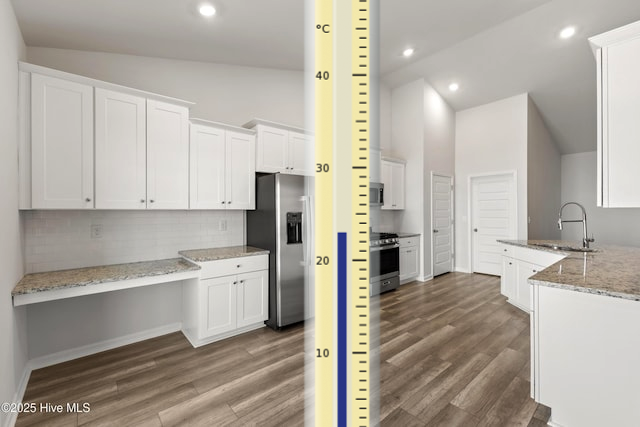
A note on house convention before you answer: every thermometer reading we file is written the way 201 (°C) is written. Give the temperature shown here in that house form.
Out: 23 (°C)
